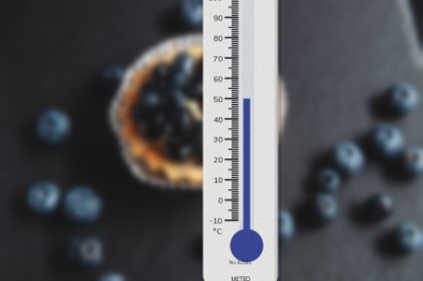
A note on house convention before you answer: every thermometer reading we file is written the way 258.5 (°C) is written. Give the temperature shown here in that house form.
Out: 50 (°C)
